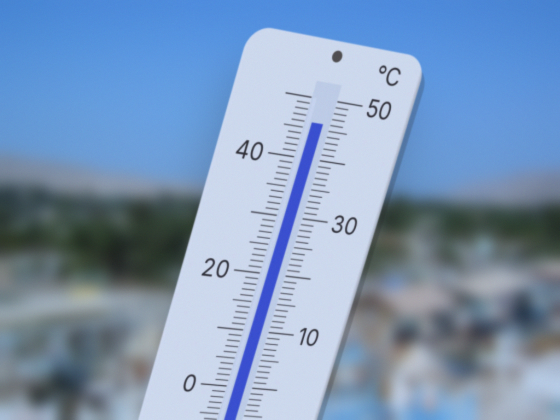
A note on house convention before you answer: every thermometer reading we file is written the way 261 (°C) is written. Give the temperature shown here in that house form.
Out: 46 (°C)
